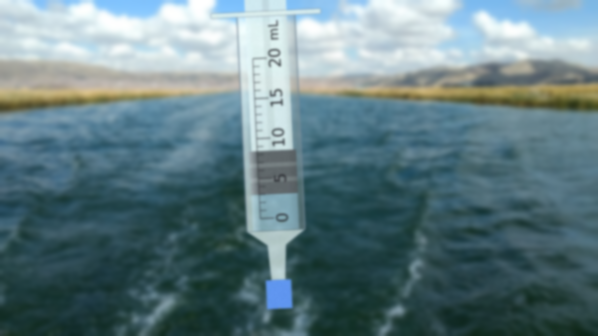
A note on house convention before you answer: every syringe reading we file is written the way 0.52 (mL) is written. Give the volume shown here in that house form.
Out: 3 (mL)
